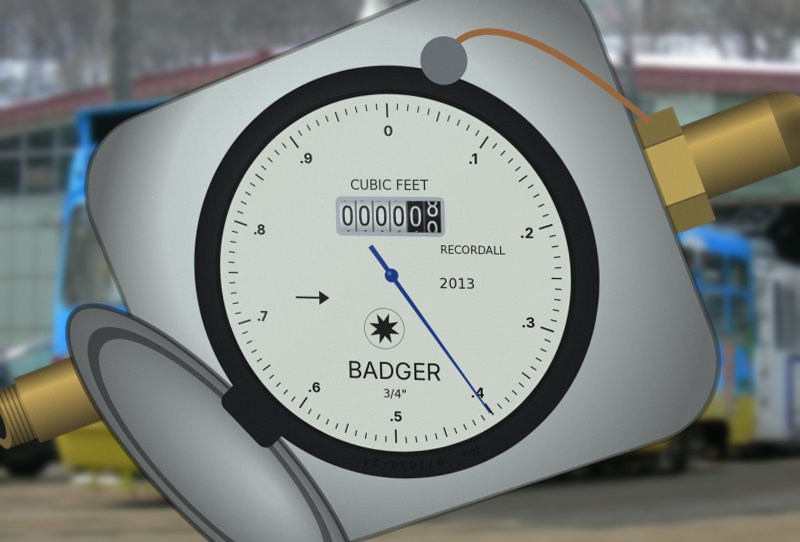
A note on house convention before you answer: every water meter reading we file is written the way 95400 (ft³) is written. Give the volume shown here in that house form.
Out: 8.40 (ft³)
